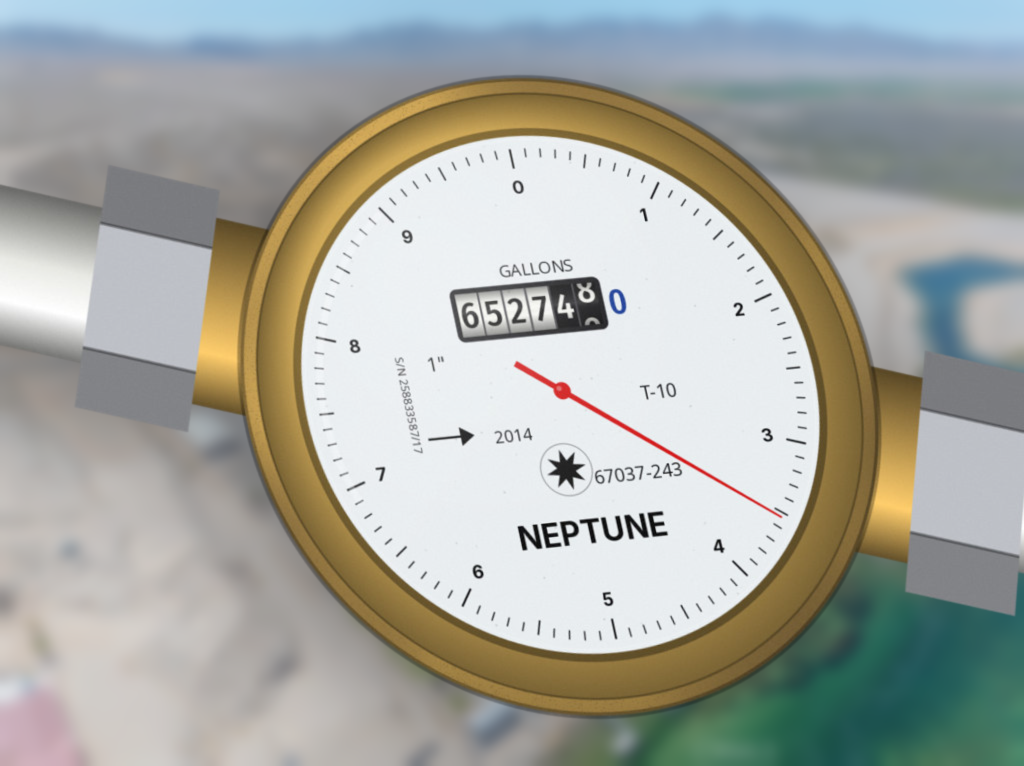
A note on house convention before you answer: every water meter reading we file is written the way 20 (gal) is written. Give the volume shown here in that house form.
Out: 6527483.5 (gal)
